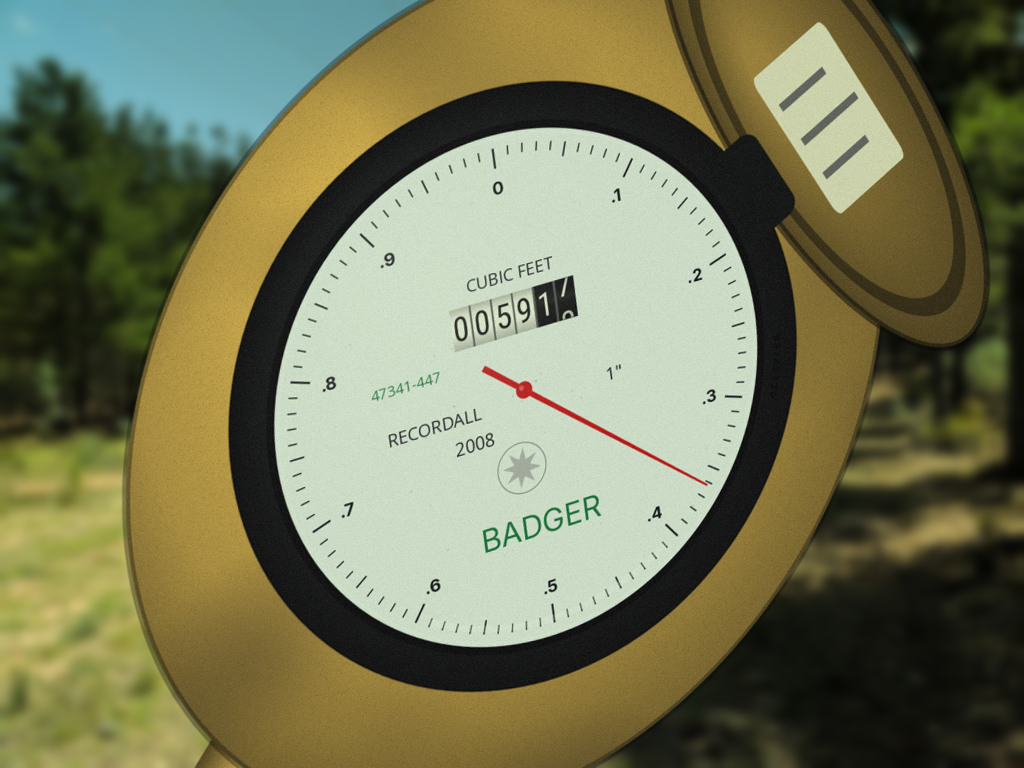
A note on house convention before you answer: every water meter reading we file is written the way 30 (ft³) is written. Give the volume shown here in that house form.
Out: 5917.36 (ft³)
